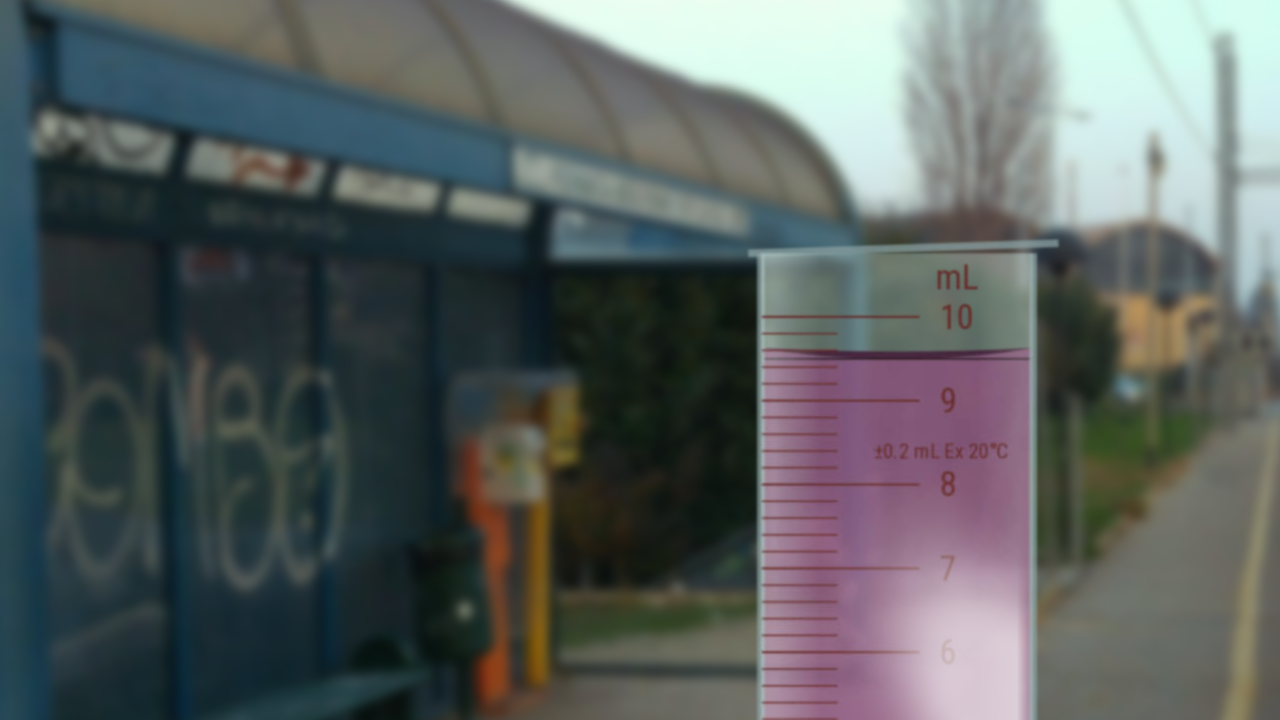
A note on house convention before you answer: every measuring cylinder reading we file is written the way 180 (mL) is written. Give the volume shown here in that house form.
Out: 9.5 (mL)
